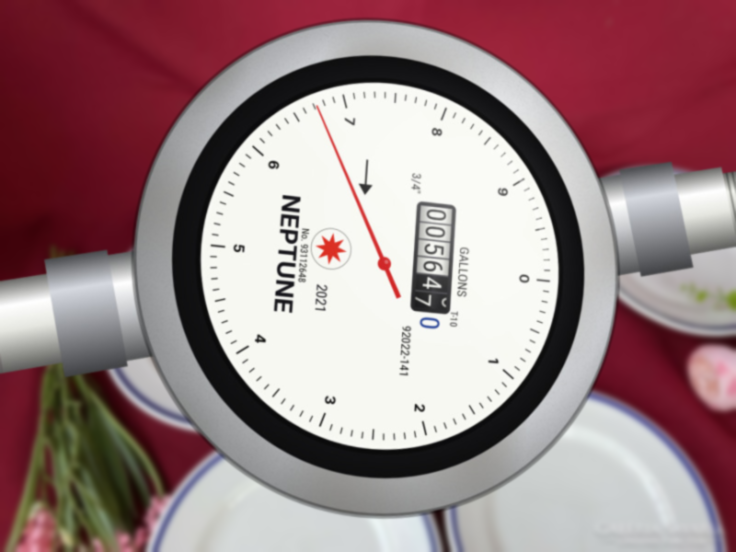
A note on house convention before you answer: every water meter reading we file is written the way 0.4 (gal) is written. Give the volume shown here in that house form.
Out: 56466.7 (gal)
